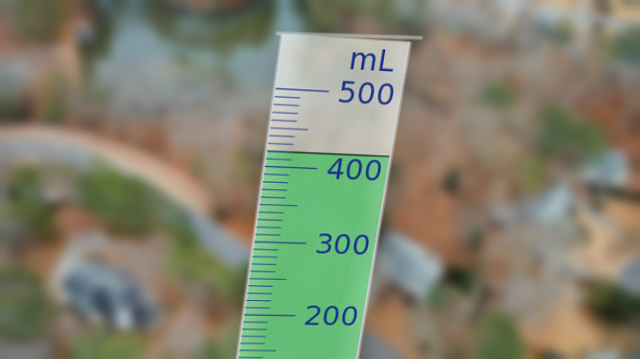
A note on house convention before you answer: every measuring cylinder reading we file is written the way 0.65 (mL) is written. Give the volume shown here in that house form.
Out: 420 (mL)
